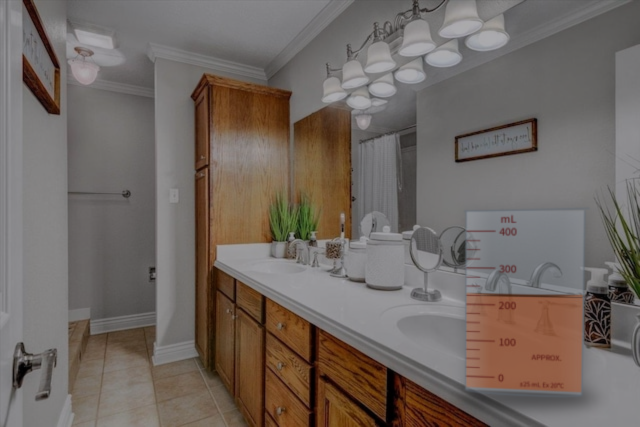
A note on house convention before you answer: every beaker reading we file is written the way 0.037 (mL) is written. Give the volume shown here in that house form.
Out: 225 (mL)
